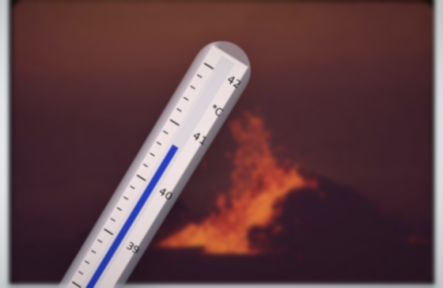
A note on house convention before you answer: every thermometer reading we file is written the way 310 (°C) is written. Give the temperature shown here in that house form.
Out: 40.7 (°C)
